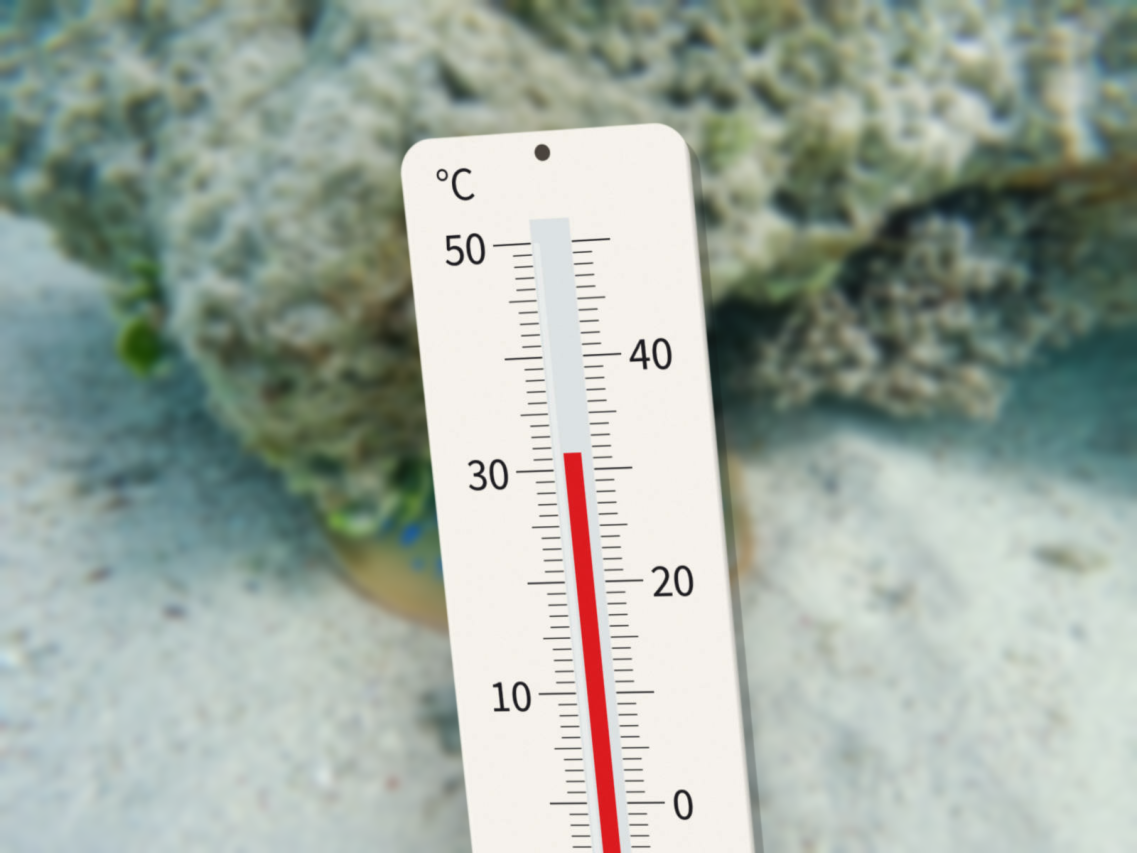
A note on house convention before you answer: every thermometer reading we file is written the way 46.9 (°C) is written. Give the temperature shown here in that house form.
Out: 31.5 (°C)
